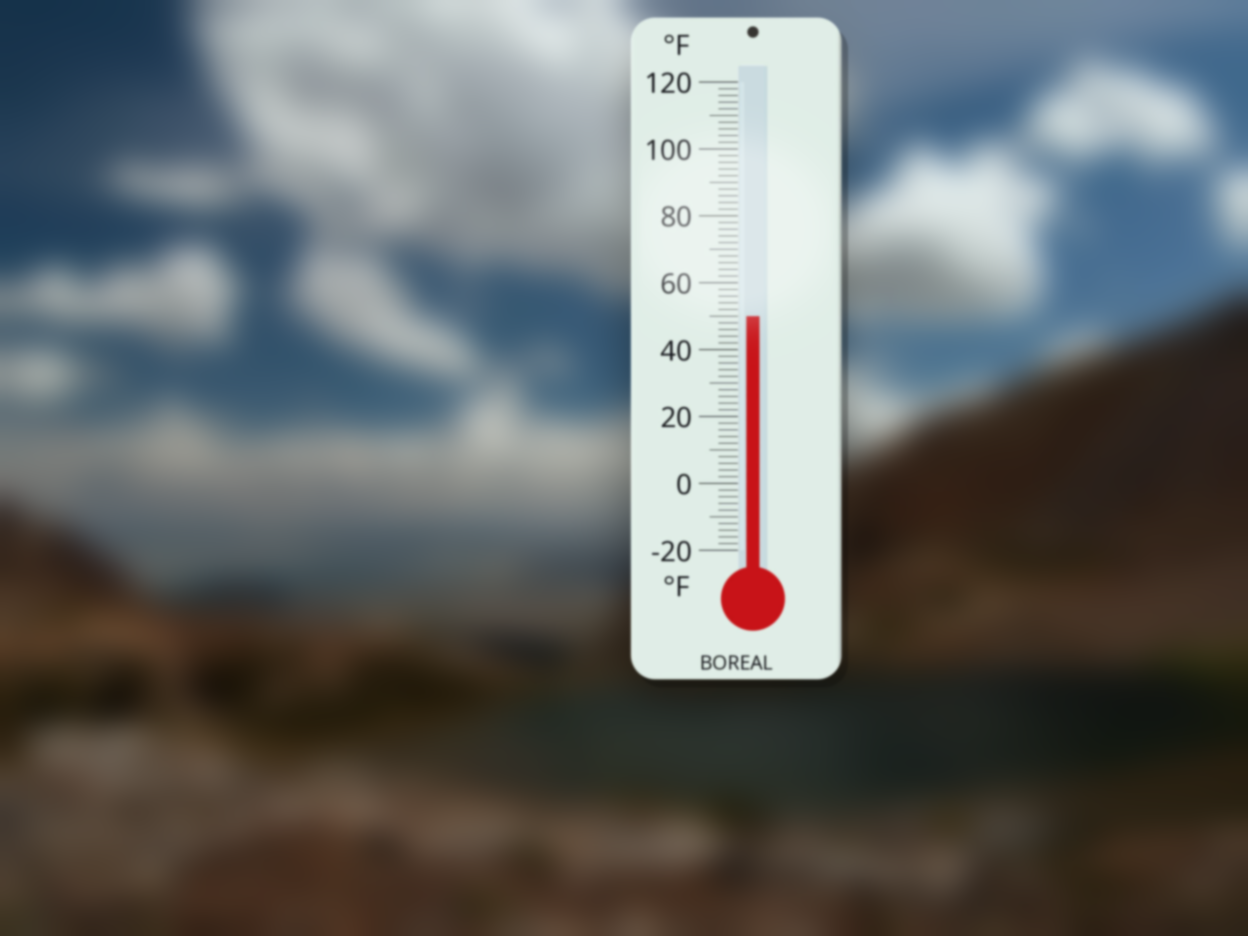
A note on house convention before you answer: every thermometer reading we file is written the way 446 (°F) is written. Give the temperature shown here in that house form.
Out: 50 (°F)
